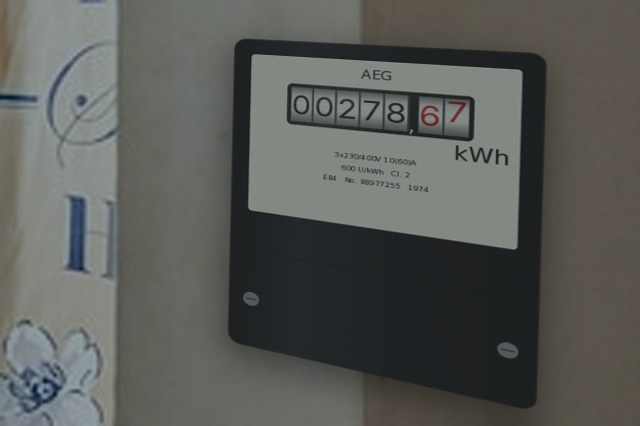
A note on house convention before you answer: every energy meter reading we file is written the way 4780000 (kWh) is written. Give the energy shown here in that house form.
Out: 278.67 (kWh)
